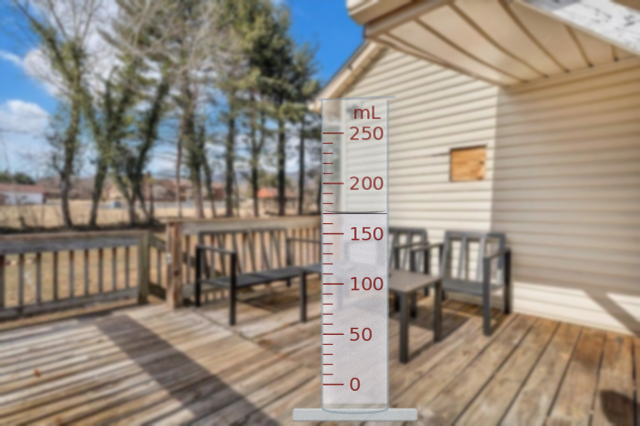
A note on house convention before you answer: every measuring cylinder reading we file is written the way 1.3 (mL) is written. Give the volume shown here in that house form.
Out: 170 (mL)
